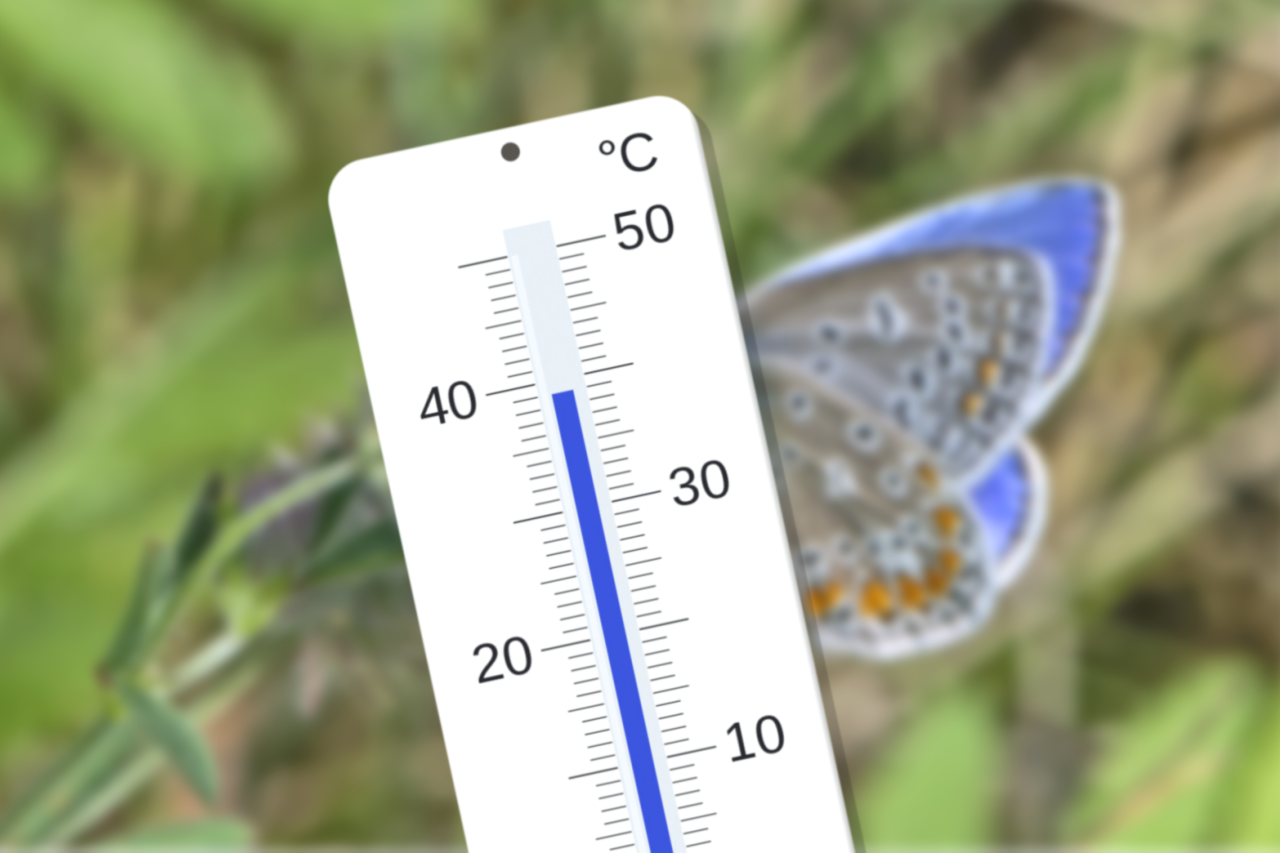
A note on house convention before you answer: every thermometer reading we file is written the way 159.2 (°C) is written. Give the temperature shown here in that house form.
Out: 39 (°C)
